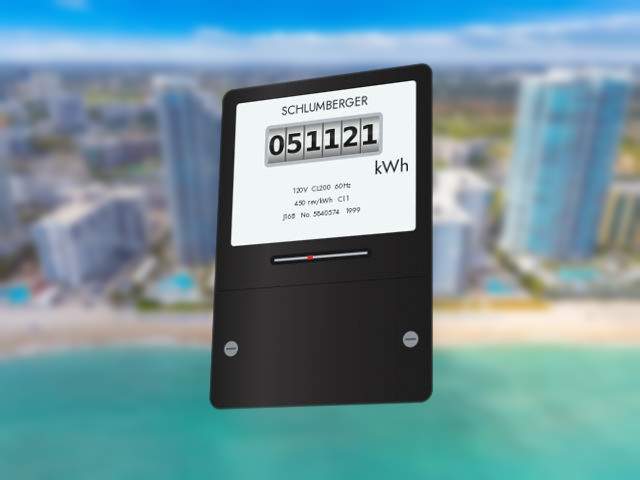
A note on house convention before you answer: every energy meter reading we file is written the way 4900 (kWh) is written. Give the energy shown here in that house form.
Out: 51121 (kWh)
